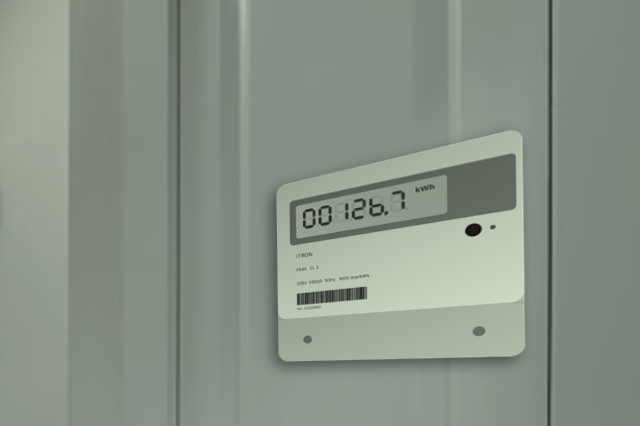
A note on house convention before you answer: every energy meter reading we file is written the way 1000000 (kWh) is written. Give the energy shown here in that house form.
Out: 126.7 (kWh)
